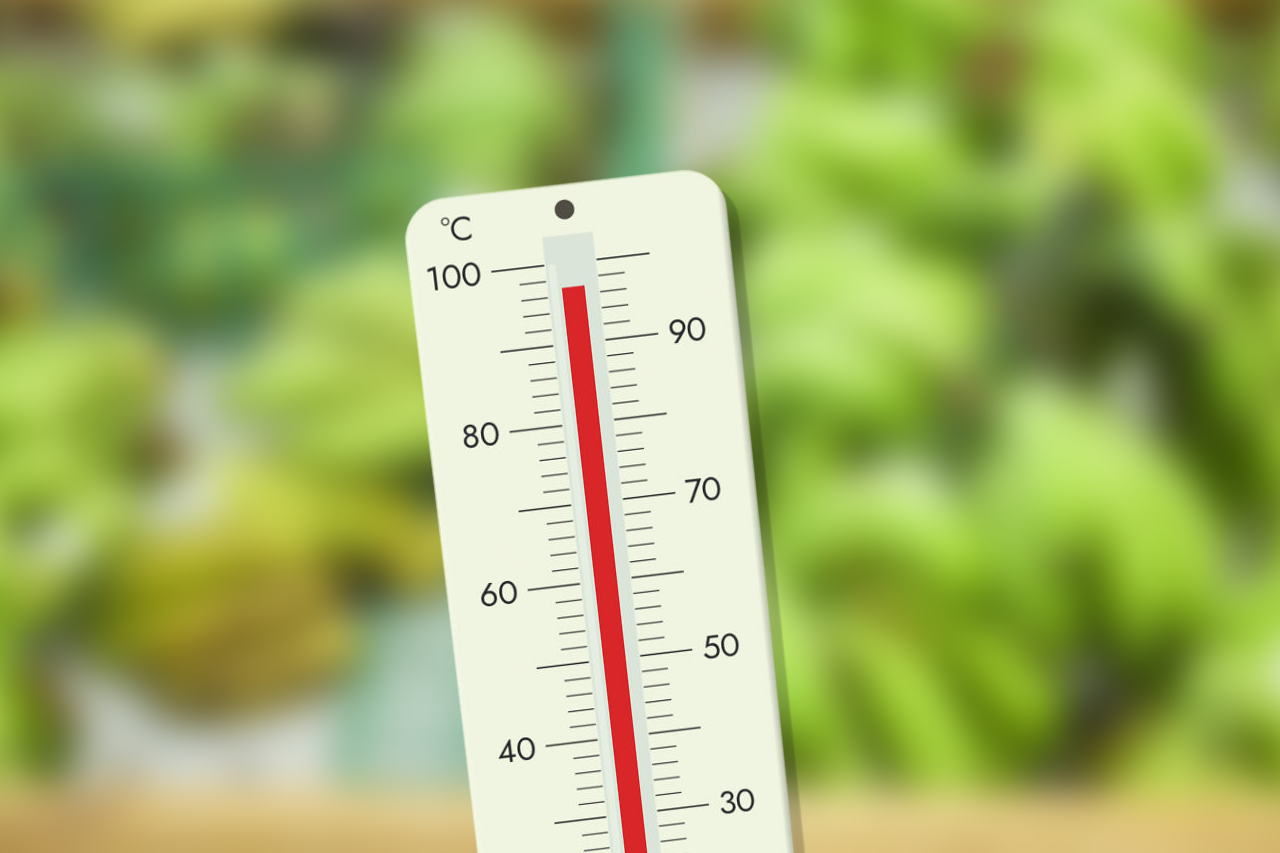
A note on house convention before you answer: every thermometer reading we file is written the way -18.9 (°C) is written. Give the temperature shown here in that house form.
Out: 97 (°C)
